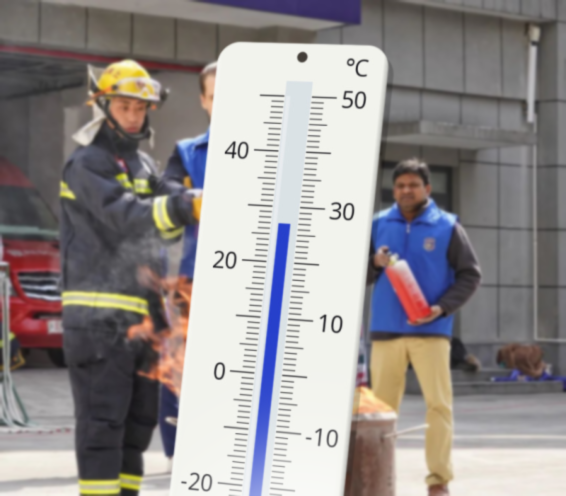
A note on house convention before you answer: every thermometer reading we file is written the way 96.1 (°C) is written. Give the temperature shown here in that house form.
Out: 27 (°C)
